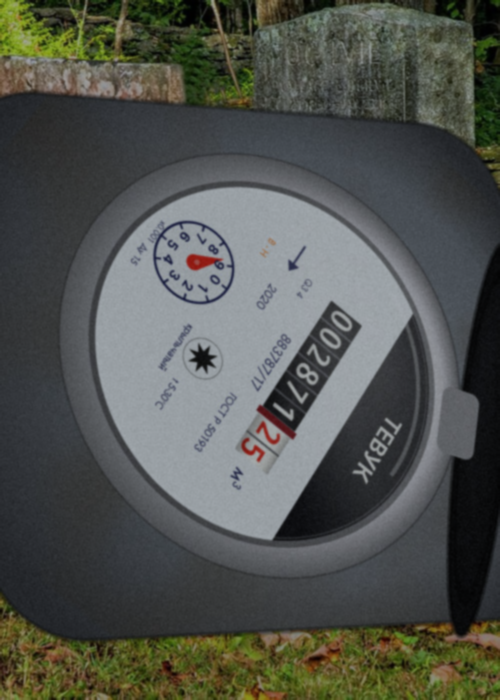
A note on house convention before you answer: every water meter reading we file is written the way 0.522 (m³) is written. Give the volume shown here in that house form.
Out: 2871.248 (m³)
